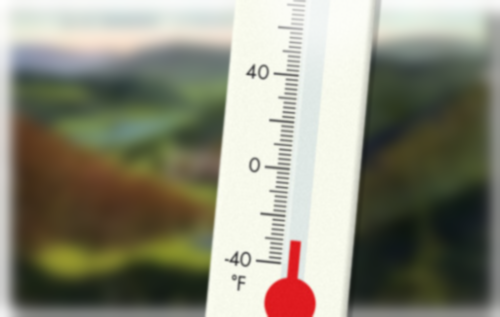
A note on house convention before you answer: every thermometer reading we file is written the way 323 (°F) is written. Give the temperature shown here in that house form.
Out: -30 (°F)
